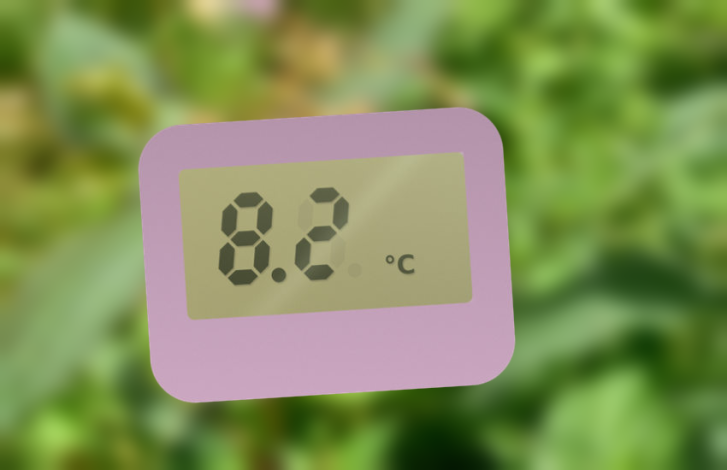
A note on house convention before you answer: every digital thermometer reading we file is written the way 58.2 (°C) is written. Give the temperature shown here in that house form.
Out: 8.2 (°C)
